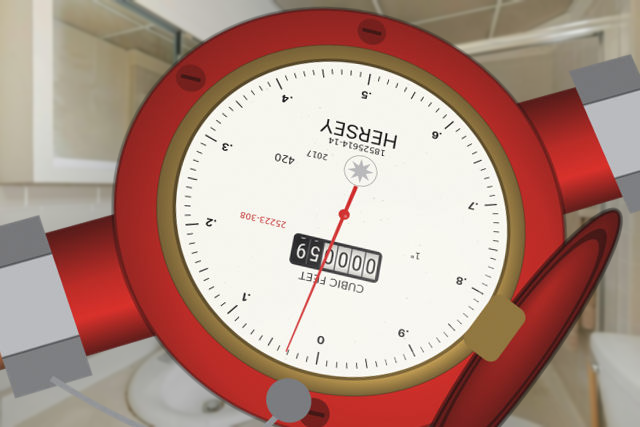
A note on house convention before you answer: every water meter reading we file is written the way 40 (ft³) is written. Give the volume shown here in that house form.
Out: 59.03 (ft³)
